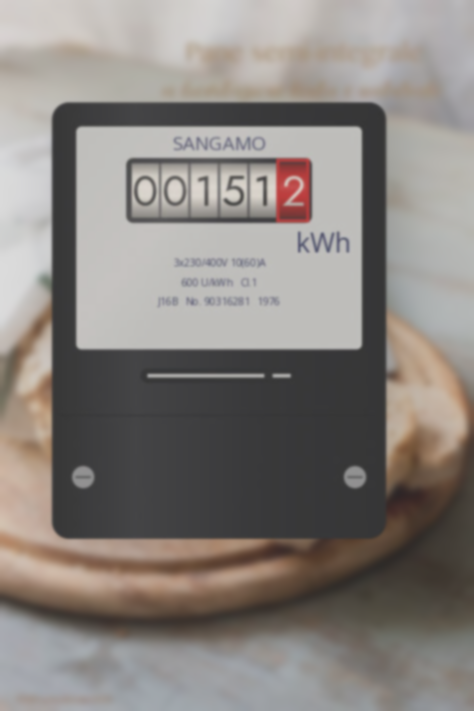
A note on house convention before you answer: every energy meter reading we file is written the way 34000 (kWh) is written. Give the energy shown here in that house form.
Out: 151.2 (kWh)
